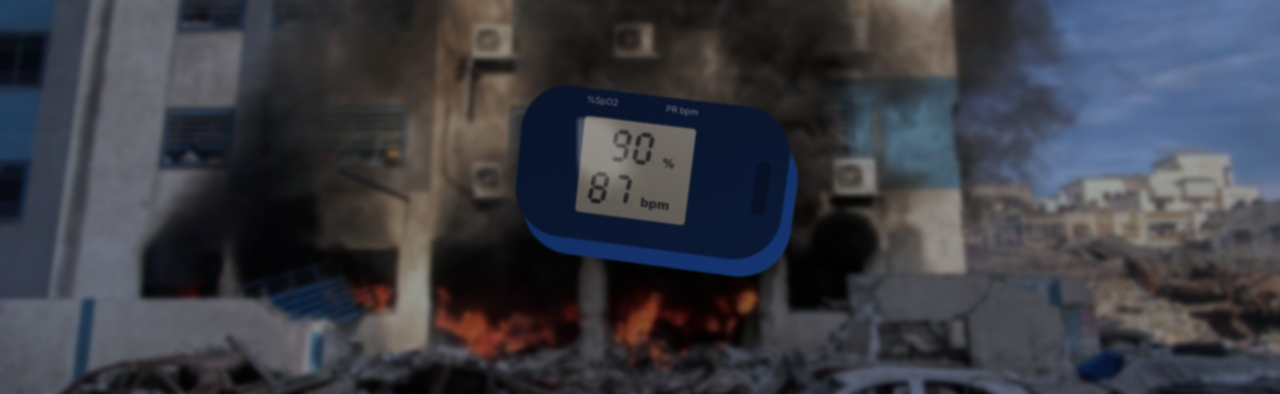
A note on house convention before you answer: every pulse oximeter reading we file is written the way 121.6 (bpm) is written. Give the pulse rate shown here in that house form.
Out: 87 (bpm)
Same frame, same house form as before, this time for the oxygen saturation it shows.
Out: 90 (%)
